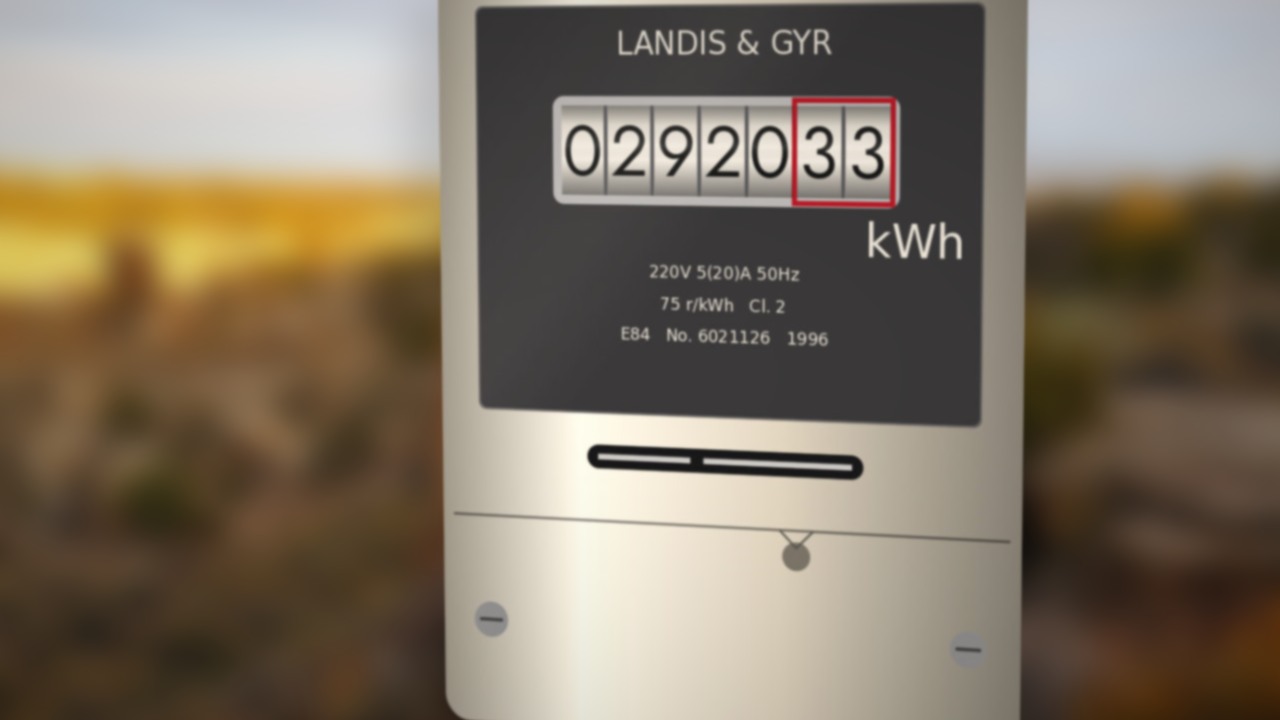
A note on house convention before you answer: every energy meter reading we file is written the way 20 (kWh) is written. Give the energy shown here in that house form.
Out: 2920.33 (kWh)
